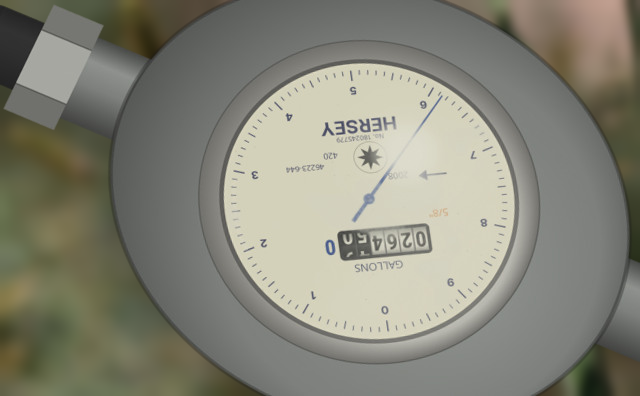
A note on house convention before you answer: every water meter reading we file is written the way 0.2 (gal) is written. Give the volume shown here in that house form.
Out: 264496.1 (gal)
